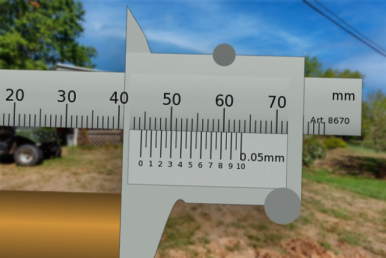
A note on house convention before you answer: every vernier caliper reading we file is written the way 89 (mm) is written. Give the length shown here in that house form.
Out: 44.4 (mm)
